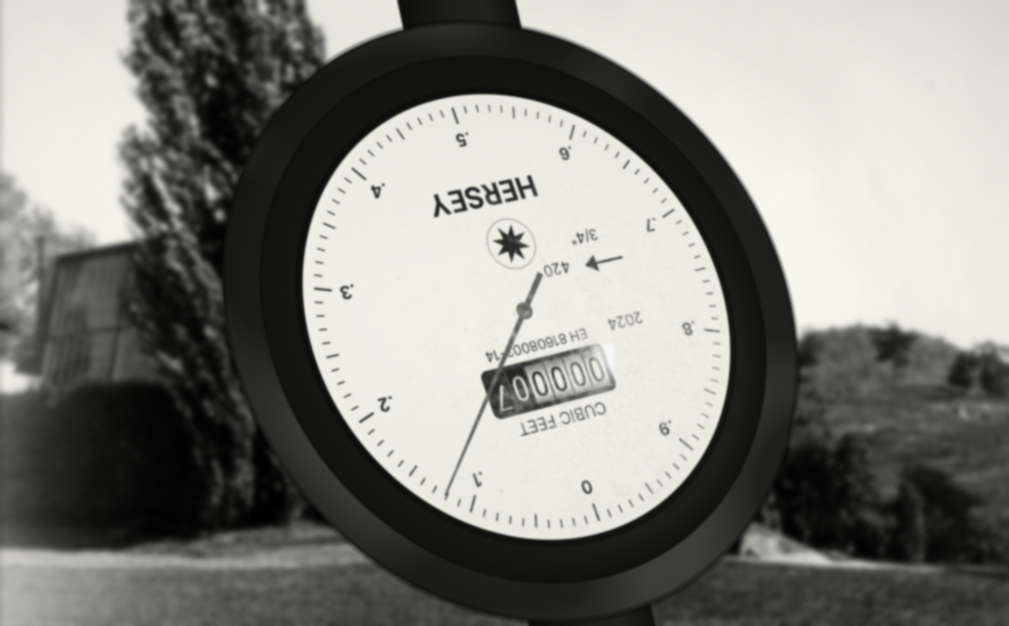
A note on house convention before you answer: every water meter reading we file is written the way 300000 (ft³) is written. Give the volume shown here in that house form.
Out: 7.12 (ft³)
